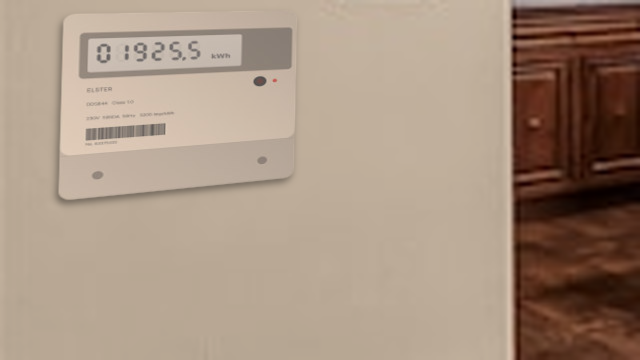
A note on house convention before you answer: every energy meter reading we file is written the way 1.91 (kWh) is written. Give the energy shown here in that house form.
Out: 1925.5 (kWh)
